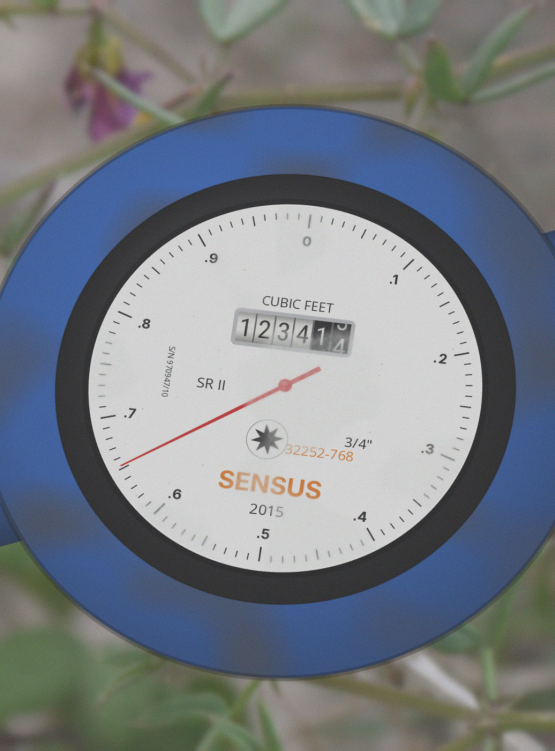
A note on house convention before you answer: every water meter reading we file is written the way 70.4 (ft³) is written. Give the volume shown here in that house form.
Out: 123413.65 (ft³)
